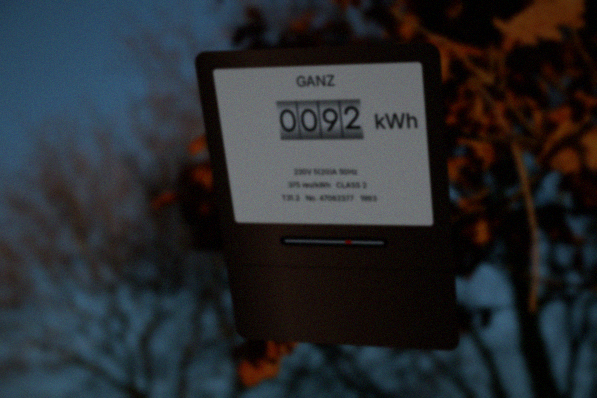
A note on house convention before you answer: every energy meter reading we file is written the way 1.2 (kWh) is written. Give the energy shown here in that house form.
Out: 92 (kWh)
